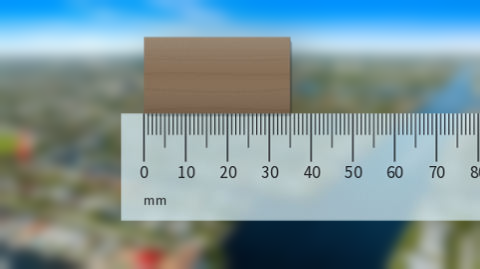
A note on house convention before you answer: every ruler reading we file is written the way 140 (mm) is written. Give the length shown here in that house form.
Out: 35 (mm)
